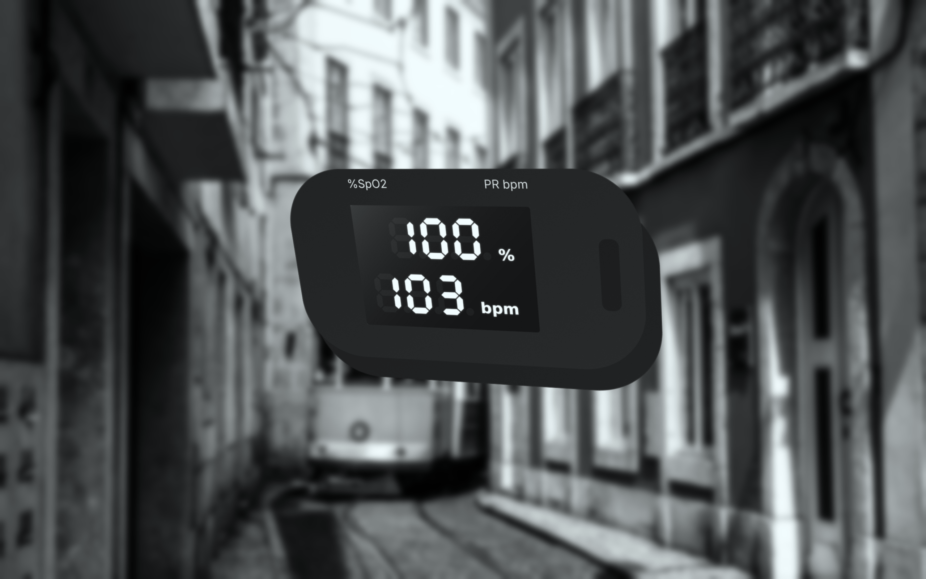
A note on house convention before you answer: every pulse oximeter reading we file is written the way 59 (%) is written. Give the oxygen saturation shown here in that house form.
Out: 100 (%)
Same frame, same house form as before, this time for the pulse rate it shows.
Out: 103 (bpm)
